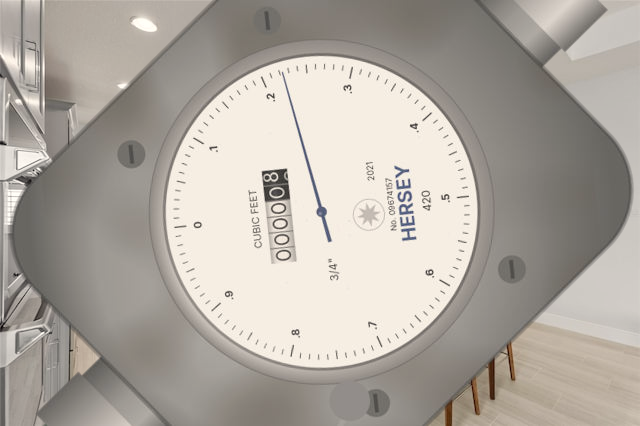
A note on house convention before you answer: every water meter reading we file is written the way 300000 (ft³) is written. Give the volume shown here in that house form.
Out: 8.22 (ft³)
